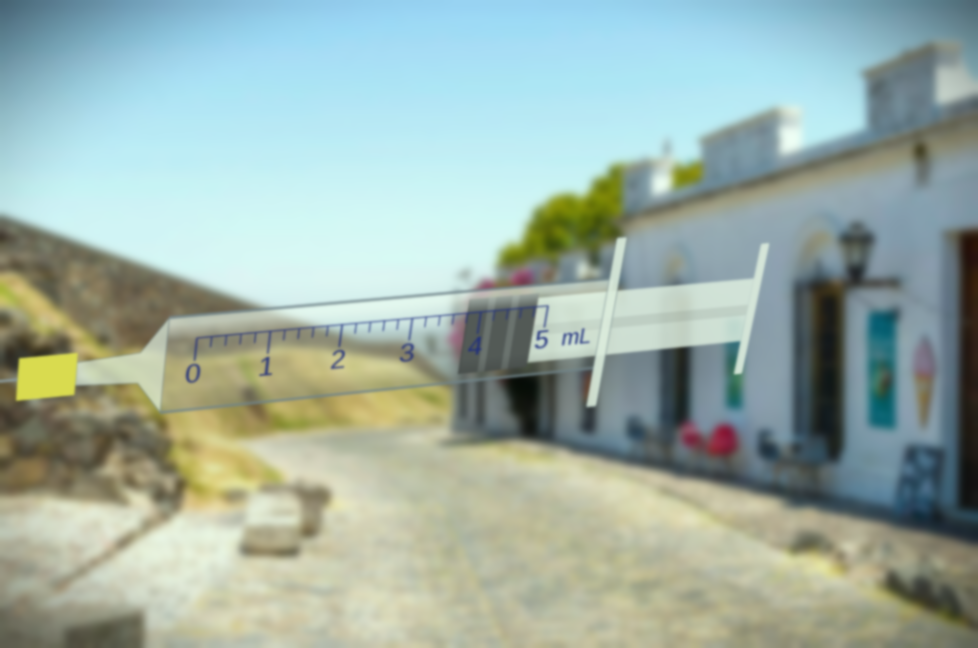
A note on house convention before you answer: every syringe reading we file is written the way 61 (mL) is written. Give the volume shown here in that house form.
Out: 3.8 (mL)
